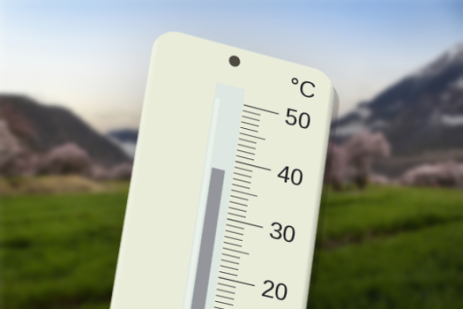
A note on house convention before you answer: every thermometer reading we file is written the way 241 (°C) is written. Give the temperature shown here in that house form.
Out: 38 (°C)
